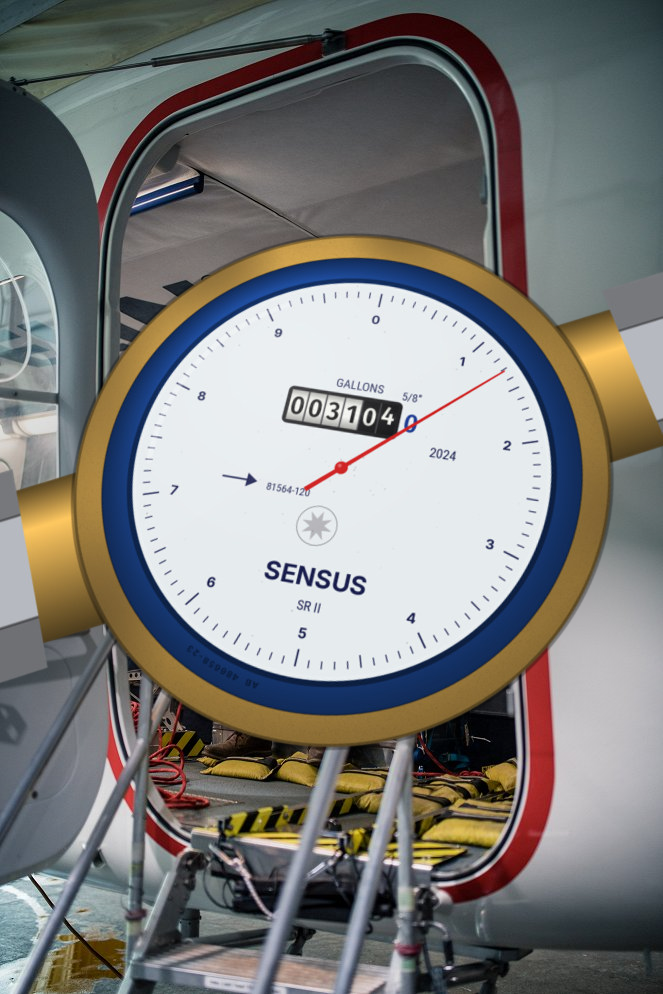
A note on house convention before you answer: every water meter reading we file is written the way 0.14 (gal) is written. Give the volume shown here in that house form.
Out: 31041.3 (gal)
